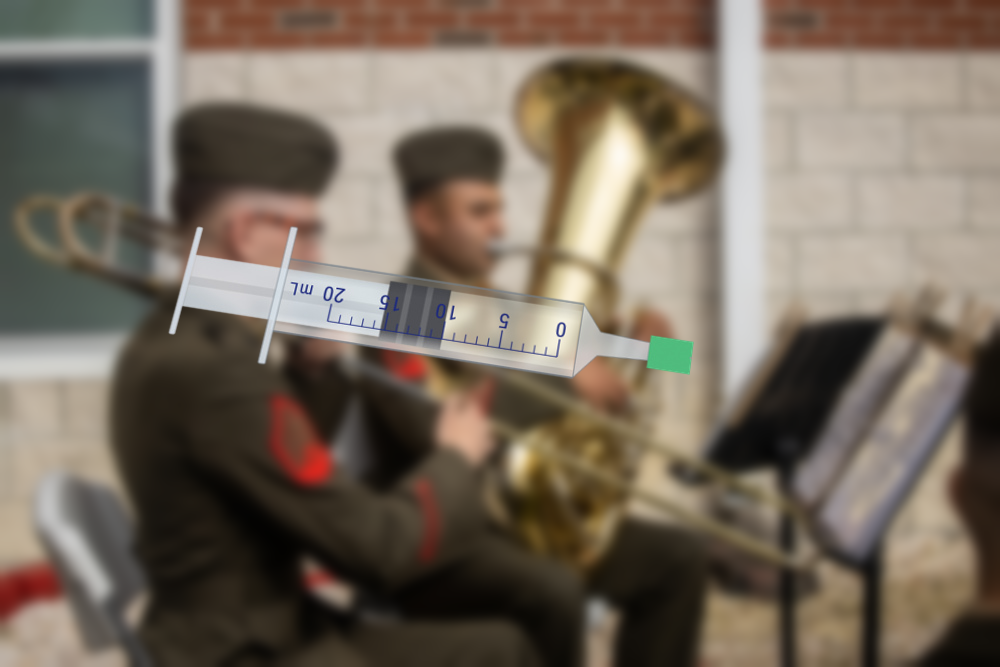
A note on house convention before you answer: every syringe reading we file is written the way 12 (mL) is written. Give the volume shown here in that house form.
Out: 10 (mL)
